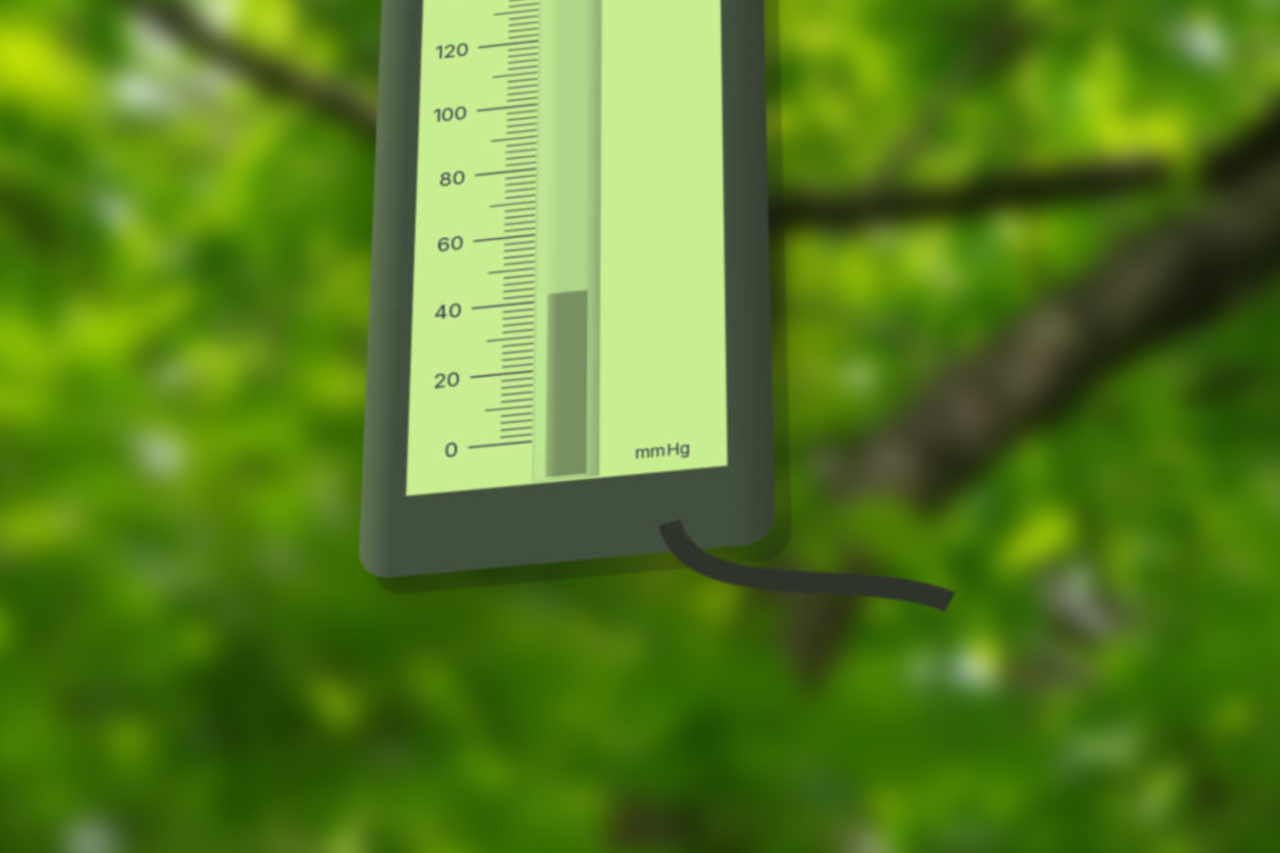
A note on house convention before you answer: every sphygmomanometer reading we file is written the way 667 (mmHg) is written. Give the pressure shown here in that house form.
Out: 42 (mmHg)
